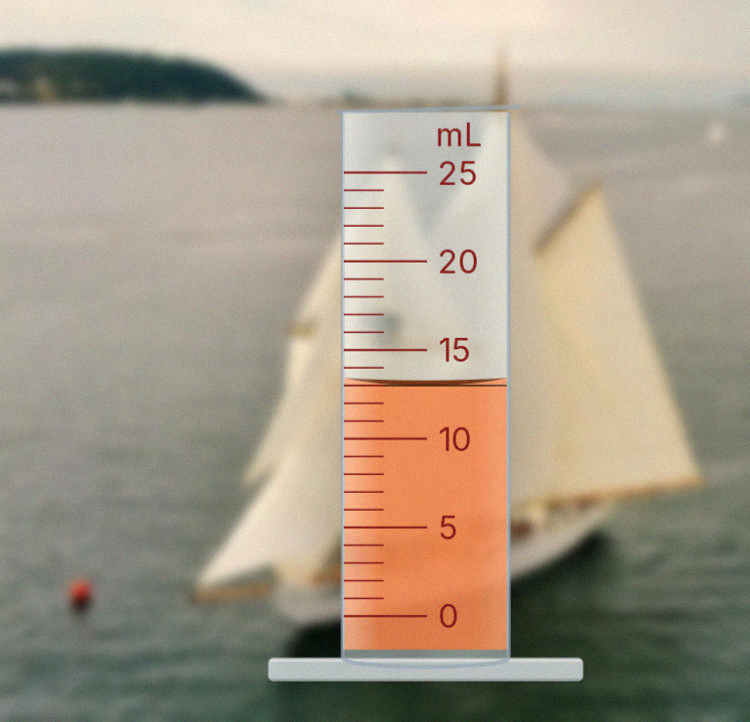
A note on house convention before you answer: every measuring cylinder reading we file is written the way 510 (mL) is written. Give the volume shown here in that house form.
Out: 13 (mL)
